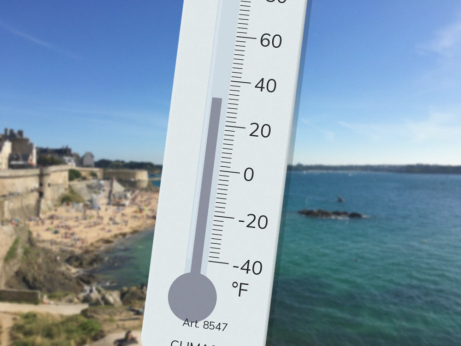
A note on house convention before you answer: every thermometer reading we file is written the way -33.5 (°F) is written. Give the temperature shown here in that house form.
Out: 32 (°F)
